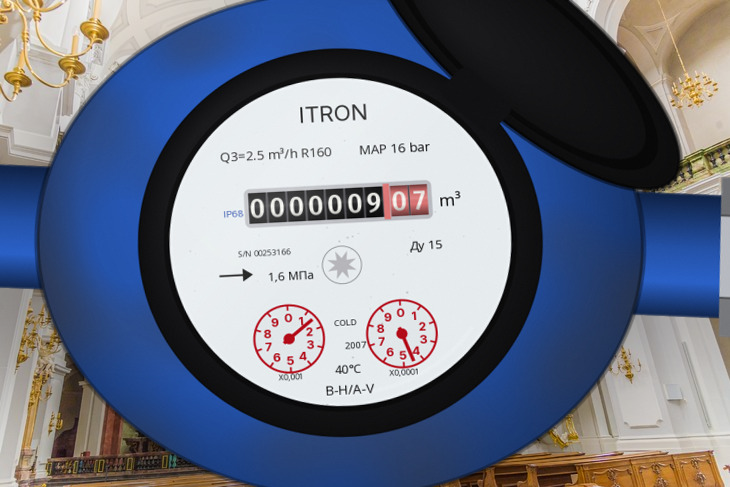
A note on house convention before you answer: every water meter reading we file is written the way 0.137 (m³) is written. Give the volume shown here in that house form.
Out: 9.0714 (m³)
